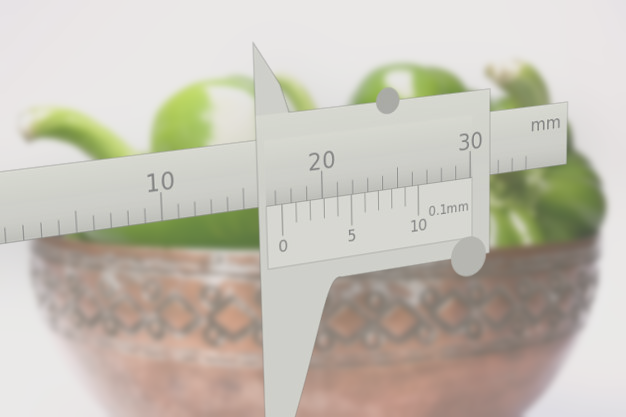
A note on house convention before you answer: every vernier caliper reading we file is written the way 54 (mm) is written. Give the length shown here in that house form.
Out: 17.4 (mm)
